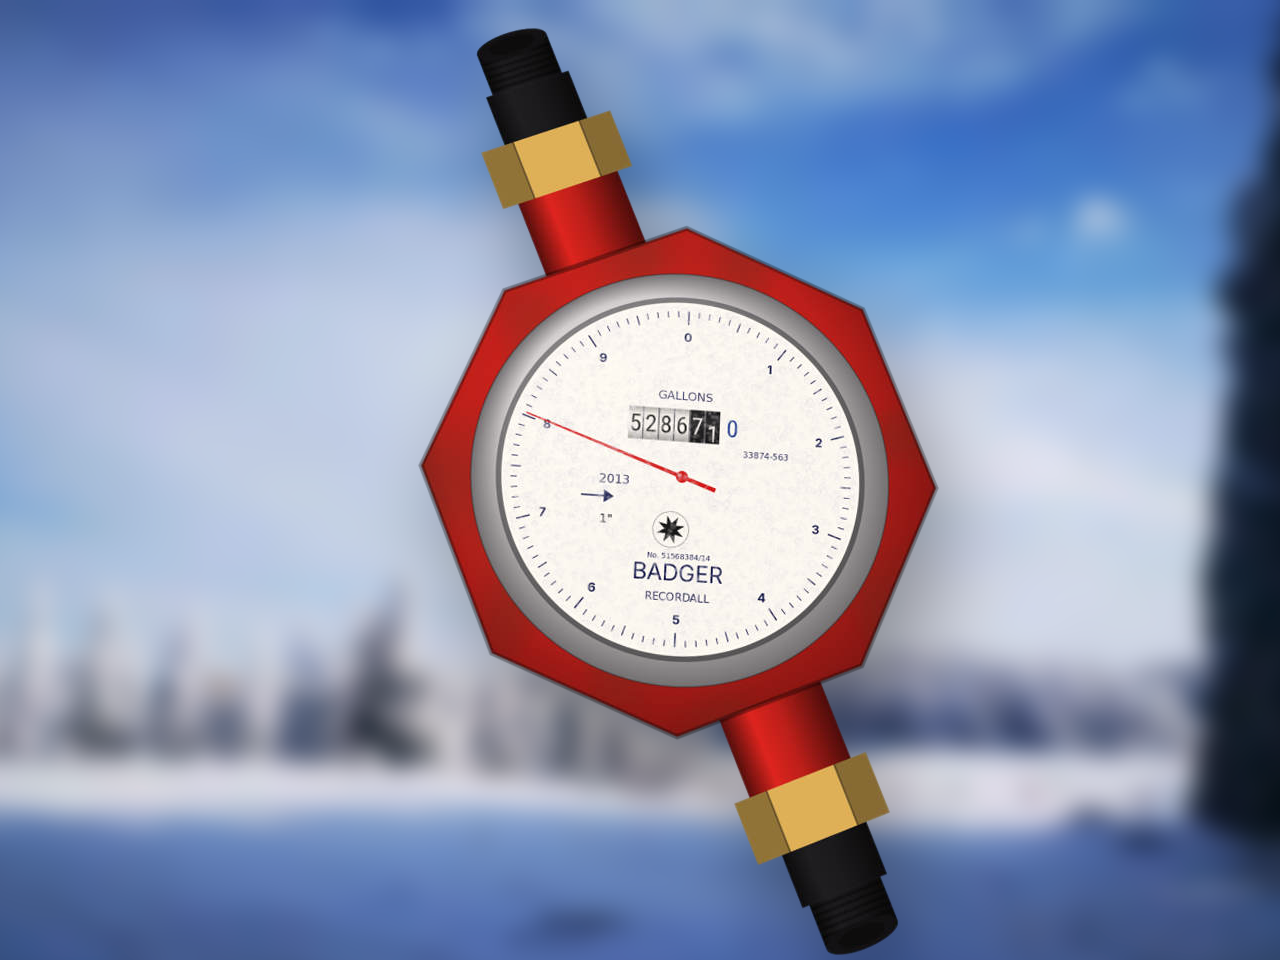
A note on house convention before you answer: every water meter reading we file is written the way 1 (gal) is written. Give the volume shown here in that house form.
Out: 5286708.0 (gal)
